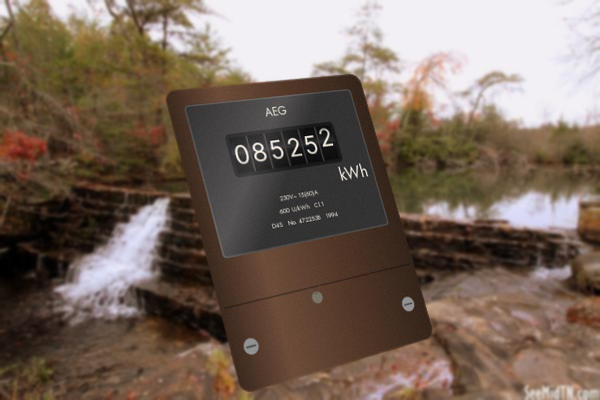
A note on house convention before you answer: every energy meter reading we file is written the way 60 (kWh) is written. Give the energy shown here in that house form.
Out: 85252 (kWh)
